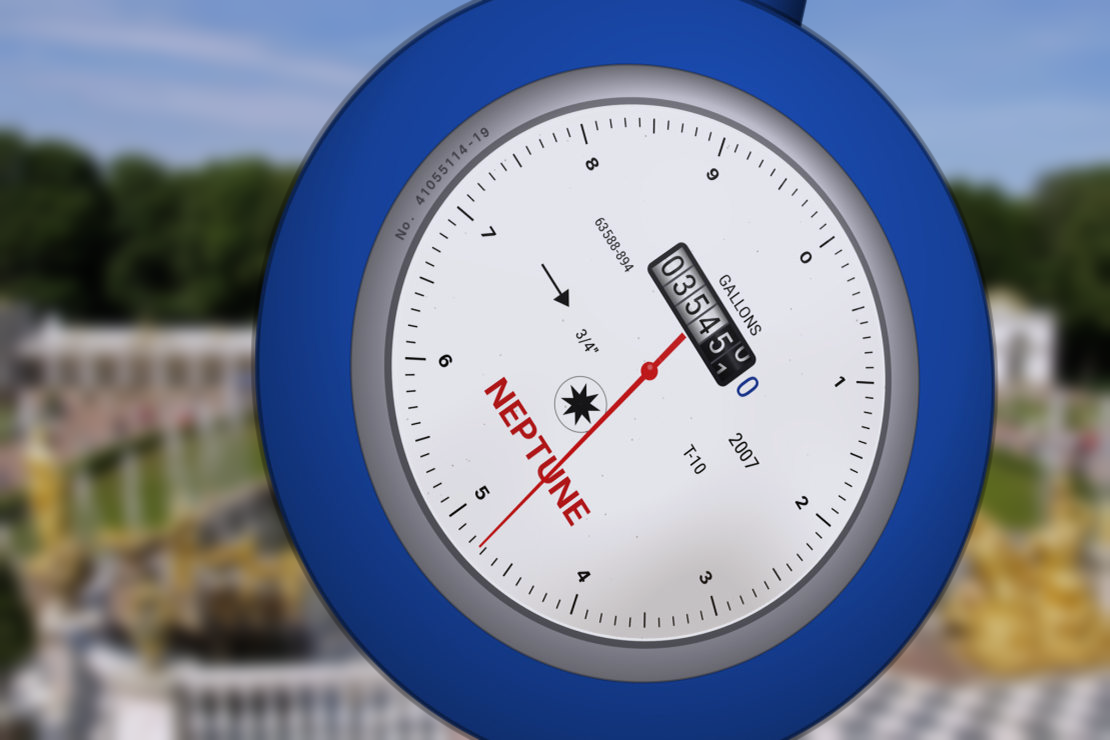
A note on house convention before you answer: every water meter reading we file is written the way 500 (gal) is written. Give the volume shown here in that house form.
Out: 354504.7 (gal)
